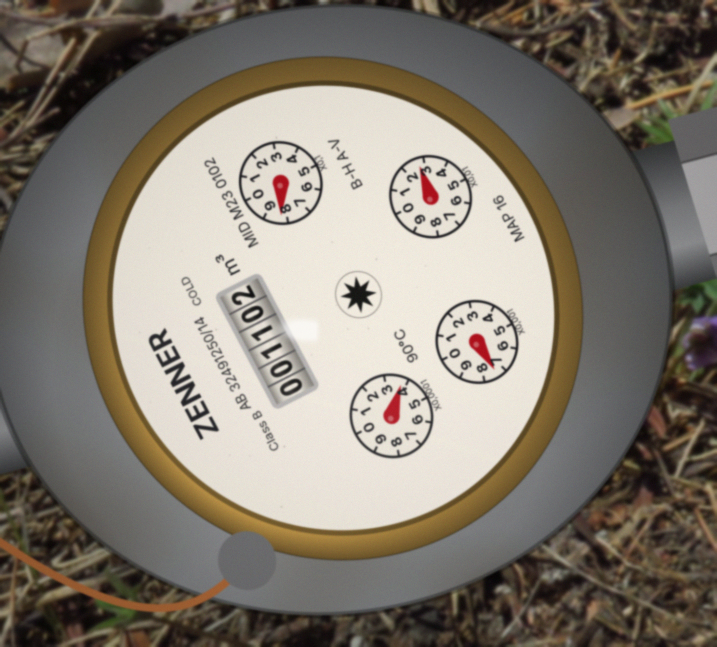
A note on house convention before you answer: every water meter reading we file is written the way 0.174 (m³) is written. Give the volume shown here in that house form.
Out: 1102.8273 (m³)
